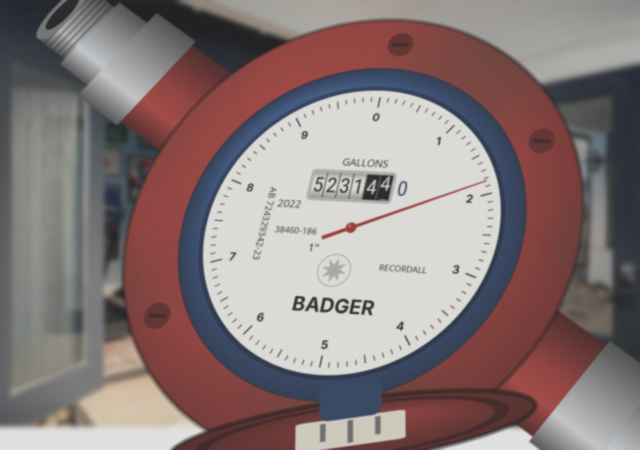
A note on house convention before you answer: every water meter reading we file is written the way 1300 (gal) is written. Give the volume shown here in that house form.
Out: 5231441.8 (gal)
